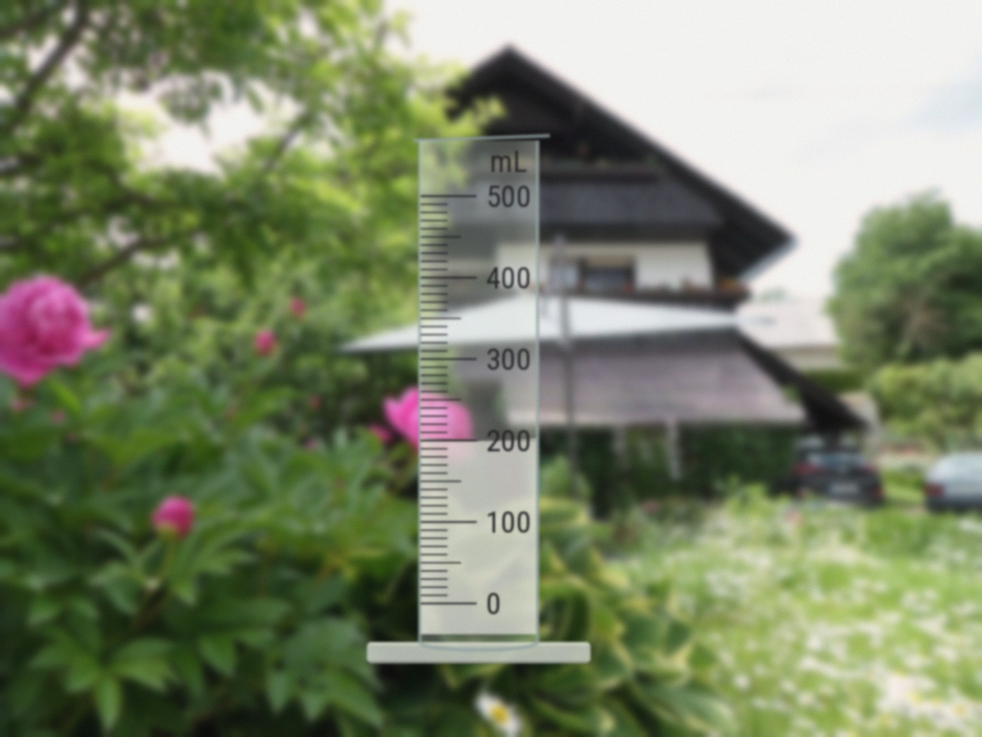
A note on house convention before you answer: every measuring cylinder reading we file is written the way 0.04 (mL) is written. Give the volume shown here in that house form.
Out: 200 (mL)
